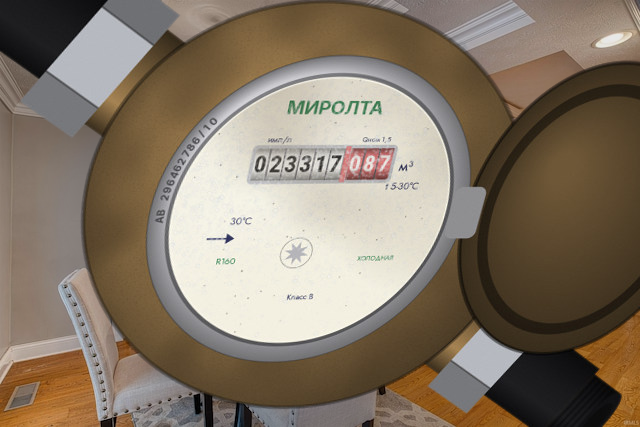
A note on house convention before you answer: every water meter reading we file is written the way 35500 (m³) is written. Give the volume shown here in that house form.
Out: 23317.087 (m³)
